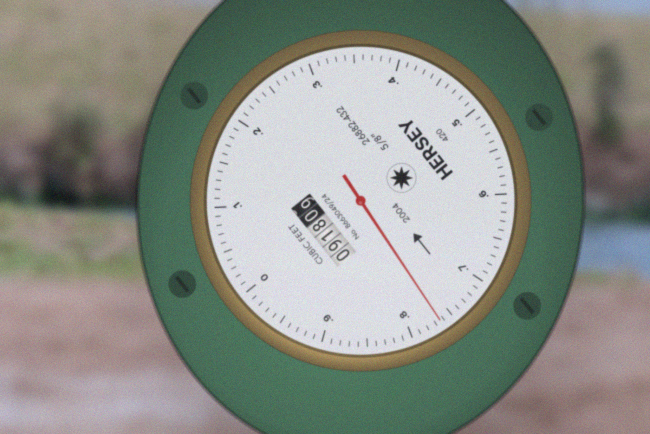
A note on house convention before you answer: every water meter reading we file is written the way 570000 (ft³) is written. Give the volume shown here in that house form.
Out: 91808.76 (ft³)
